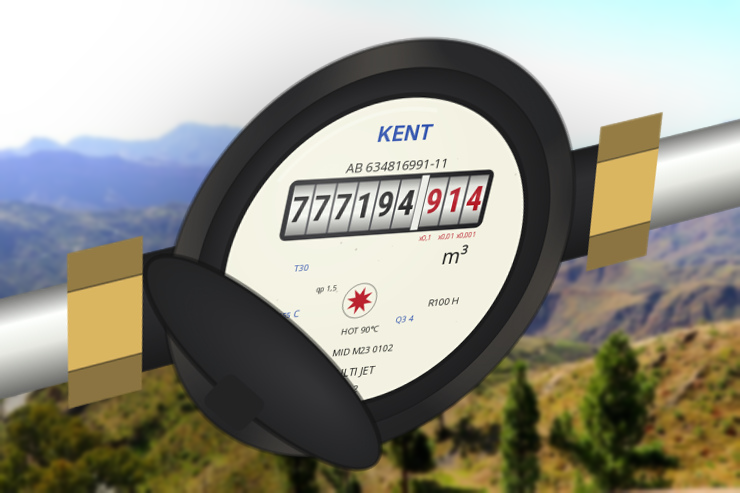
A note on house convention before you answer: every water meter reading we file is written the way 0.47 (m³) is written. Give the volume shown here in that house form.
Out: 777194.914 (m³)
